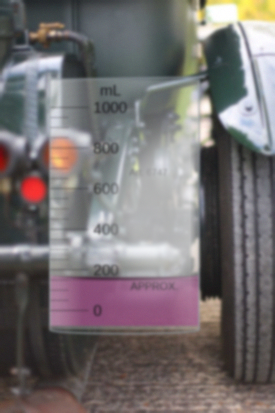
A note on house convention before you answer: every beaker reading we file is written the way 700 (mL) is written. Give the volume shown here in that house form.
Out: 150 (mL)
